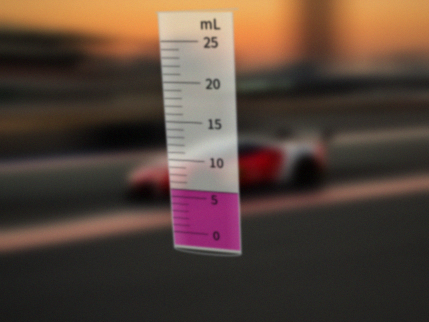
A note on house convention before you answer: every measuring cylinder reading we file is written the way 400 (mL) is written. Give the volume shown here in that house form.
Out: 6 (mL)
